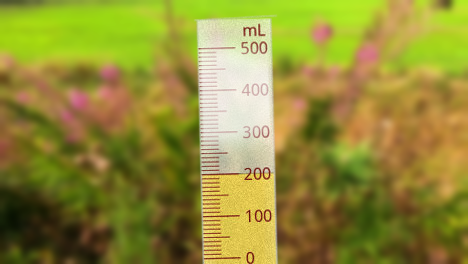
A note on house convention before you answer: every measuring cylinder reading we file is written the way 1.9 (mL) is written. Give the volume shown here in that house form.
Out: 200 (mL)
